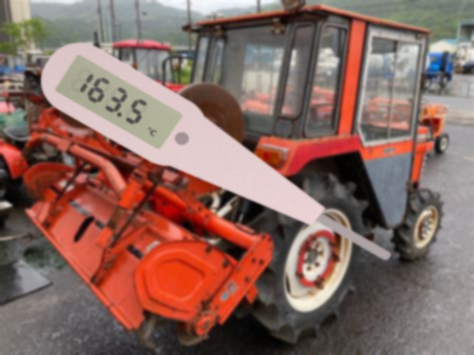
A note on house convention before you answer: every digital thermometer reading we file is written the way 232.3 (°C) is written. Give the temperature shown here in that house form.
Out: 163.5 (°C)
